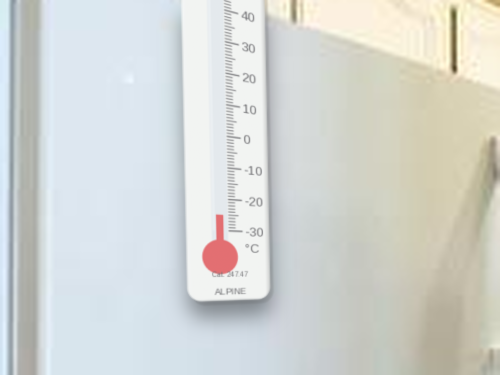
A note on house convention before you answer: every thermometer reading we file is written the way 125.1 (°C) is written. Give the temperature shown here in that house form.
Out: -25 (°C)
